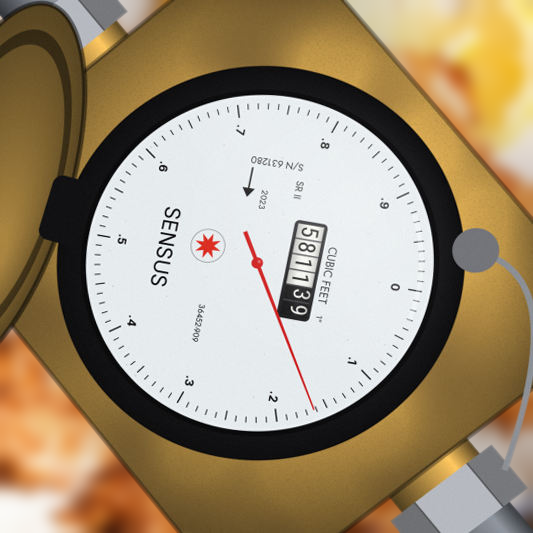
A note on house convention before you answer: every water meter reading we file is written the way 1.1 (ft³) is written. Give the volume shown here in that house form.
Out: 581139.16 (ft³)
